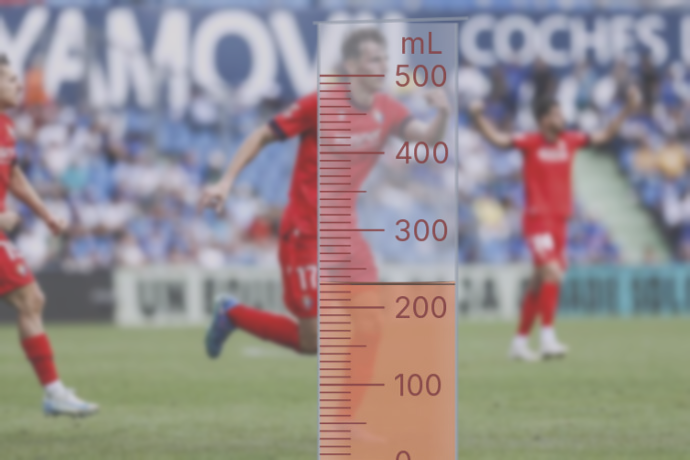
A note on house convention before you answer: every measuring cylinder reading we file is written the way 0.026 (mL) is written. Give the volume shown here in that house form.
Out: 230 (mL)
